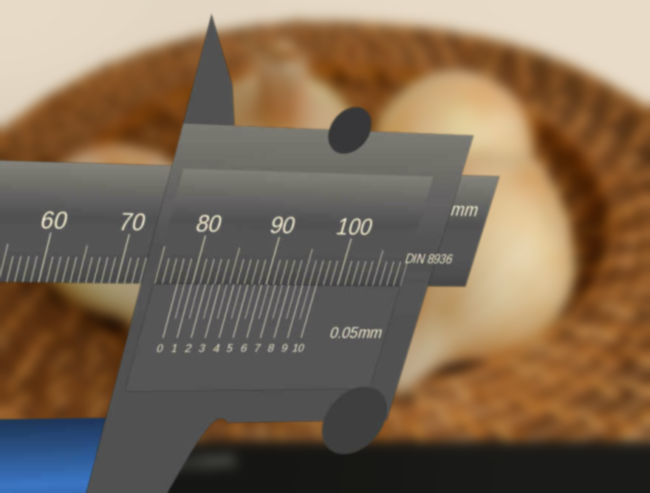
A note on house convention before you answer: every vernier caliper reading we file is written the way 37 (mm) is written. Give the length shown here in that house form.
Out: 78.0 (mm)
